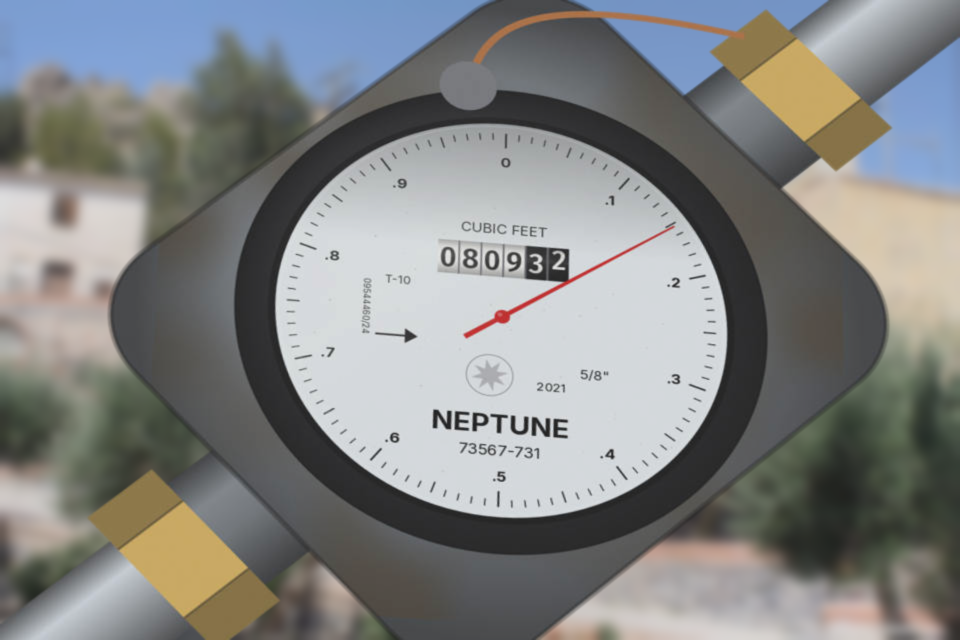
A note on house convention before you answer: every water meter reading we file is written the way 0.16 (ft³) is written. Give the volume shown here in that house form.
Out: 80932.15 (ft³)
